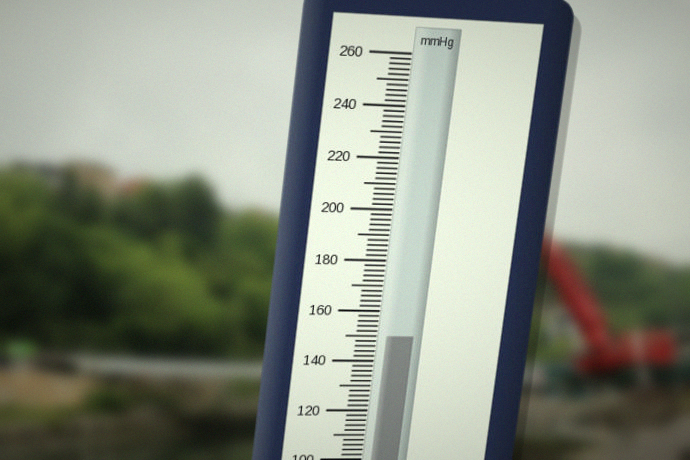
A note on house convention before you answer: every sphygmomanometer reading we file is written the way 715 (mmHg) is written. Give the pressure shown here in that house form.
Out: 150 (mmHg)
